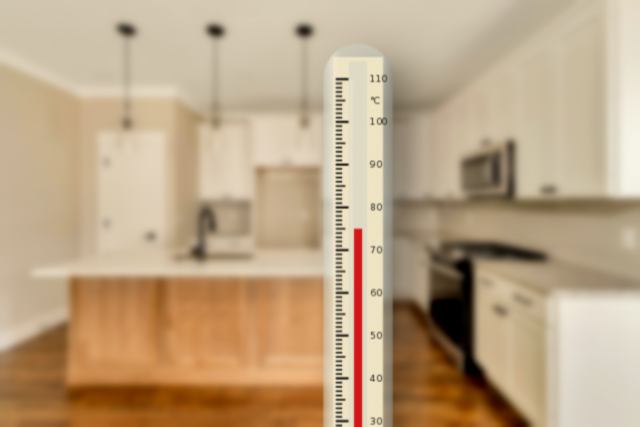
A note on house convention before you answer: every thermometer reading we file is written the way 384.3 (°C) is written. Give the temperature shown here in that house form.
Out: 75 (°C)
